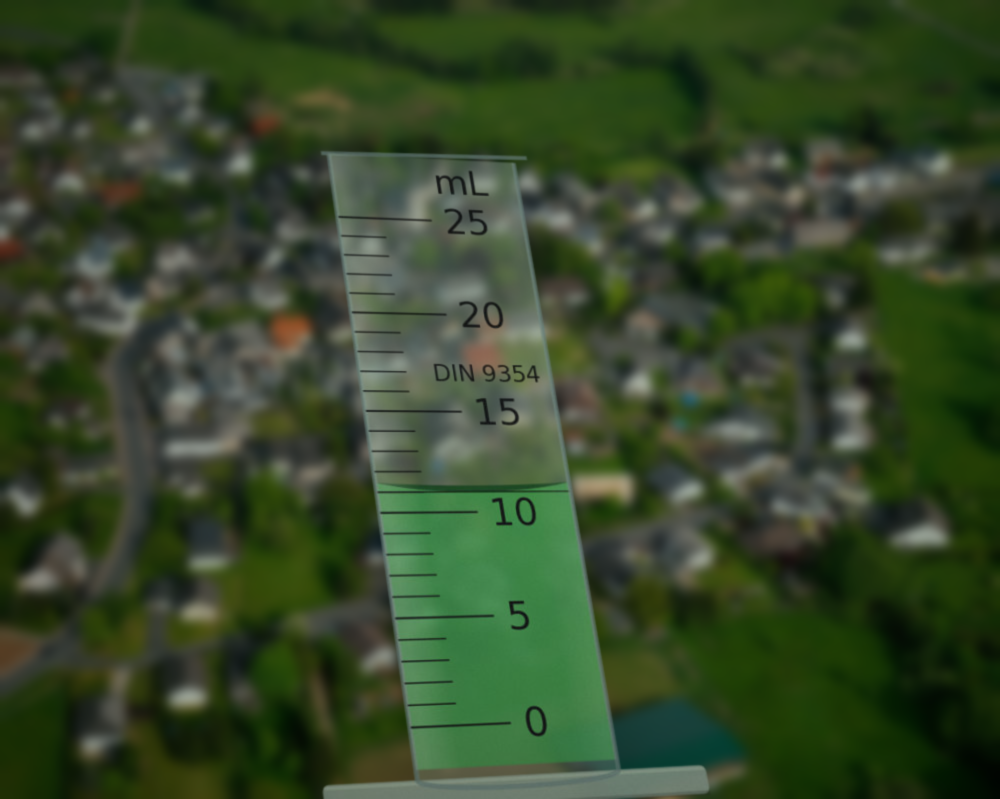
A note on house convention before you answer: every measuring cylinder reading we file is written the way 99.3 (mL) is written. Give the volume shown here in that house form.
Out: 11 (mL)
